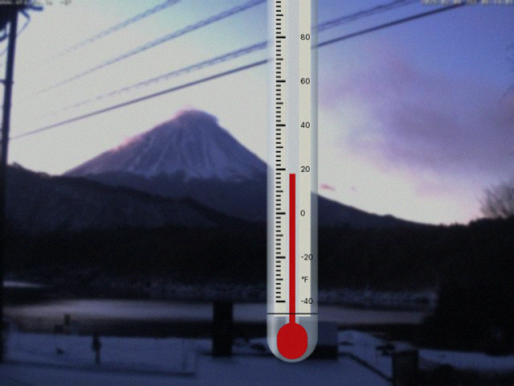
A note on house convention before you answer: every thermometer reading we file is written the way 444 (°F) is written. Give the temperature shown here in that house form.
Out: 18 (°F)
